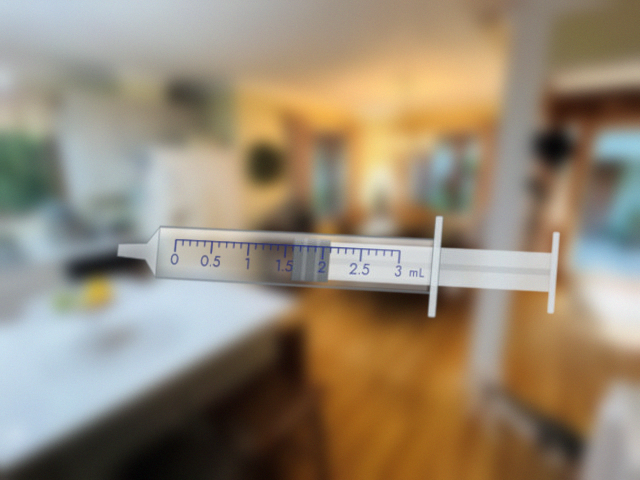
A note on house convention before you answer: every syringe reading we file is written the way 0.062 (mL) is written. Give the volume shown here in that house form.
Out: 1.6 (mL)
